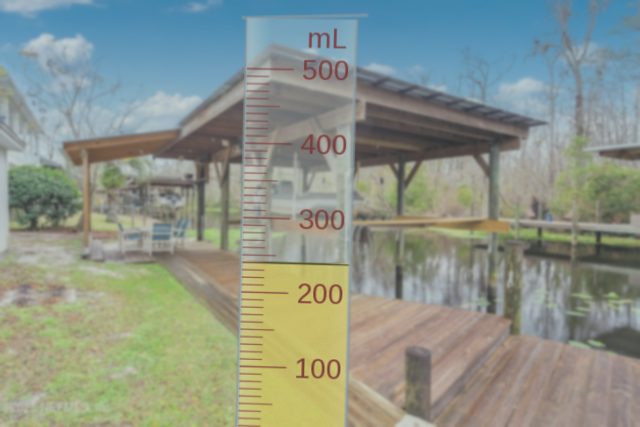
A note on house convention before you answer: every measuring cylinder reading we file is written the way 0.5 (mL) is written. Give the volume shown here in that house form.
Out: 240 (mL)
